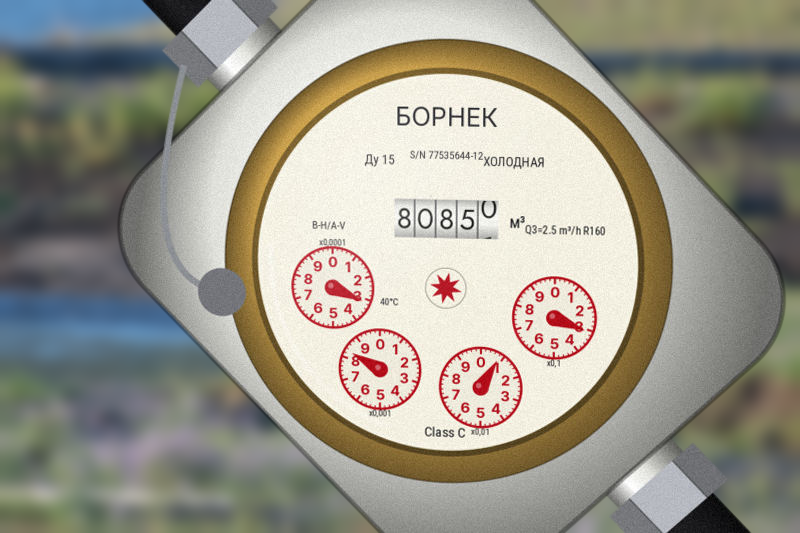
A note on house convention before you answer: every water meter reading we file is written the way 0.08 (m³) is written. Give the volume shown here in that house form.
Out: 80850.3083 (m³)
